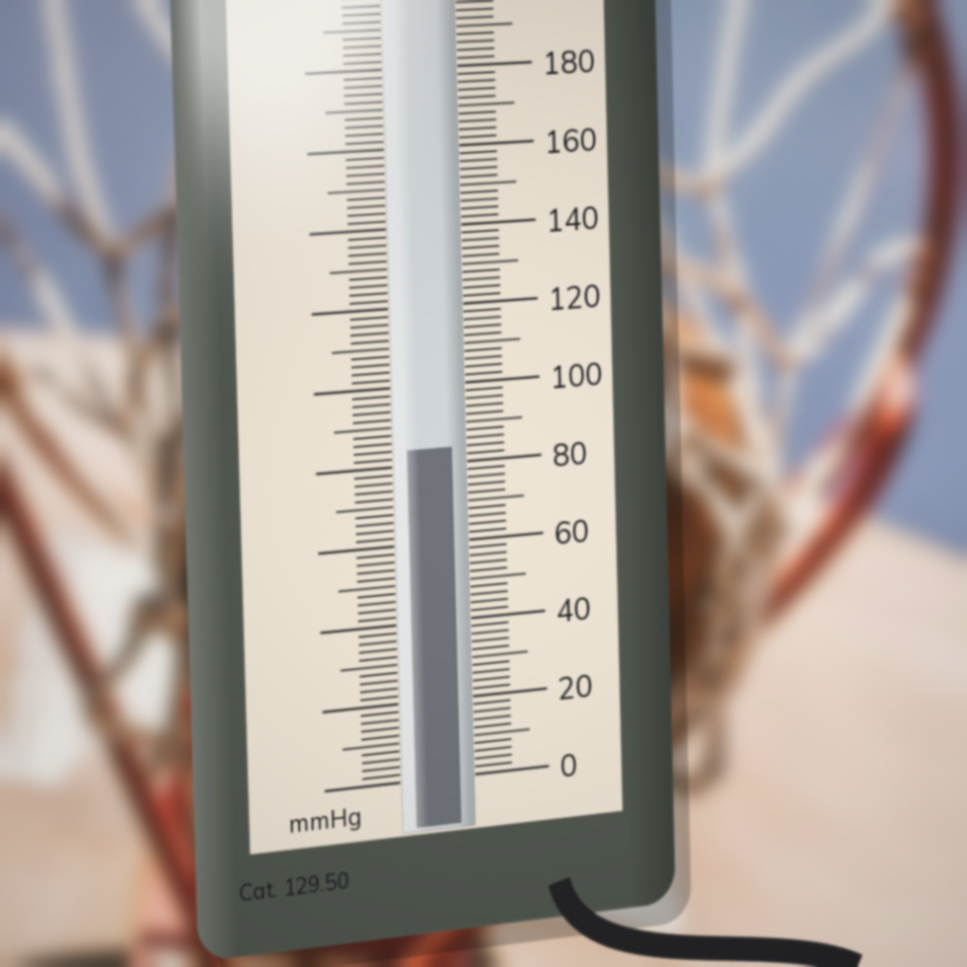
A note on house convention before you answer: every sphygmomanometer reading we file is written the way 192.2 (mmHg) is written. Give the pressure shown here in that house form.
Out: 84 (mmHg)
